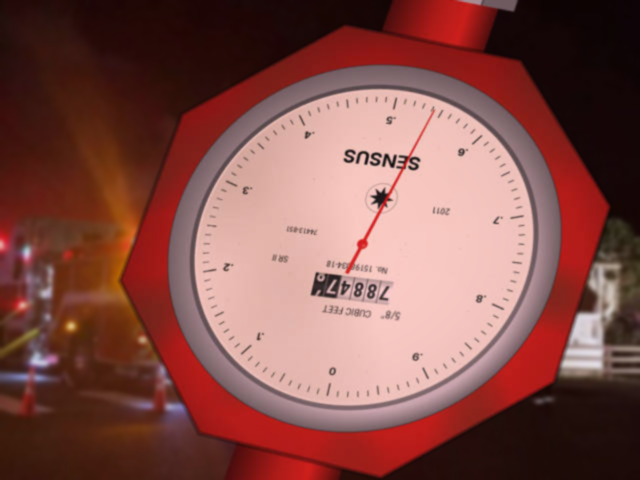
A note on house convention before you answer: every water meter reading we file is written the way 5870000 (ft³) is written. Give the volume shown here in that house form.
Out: 788477.54 (ft³)
